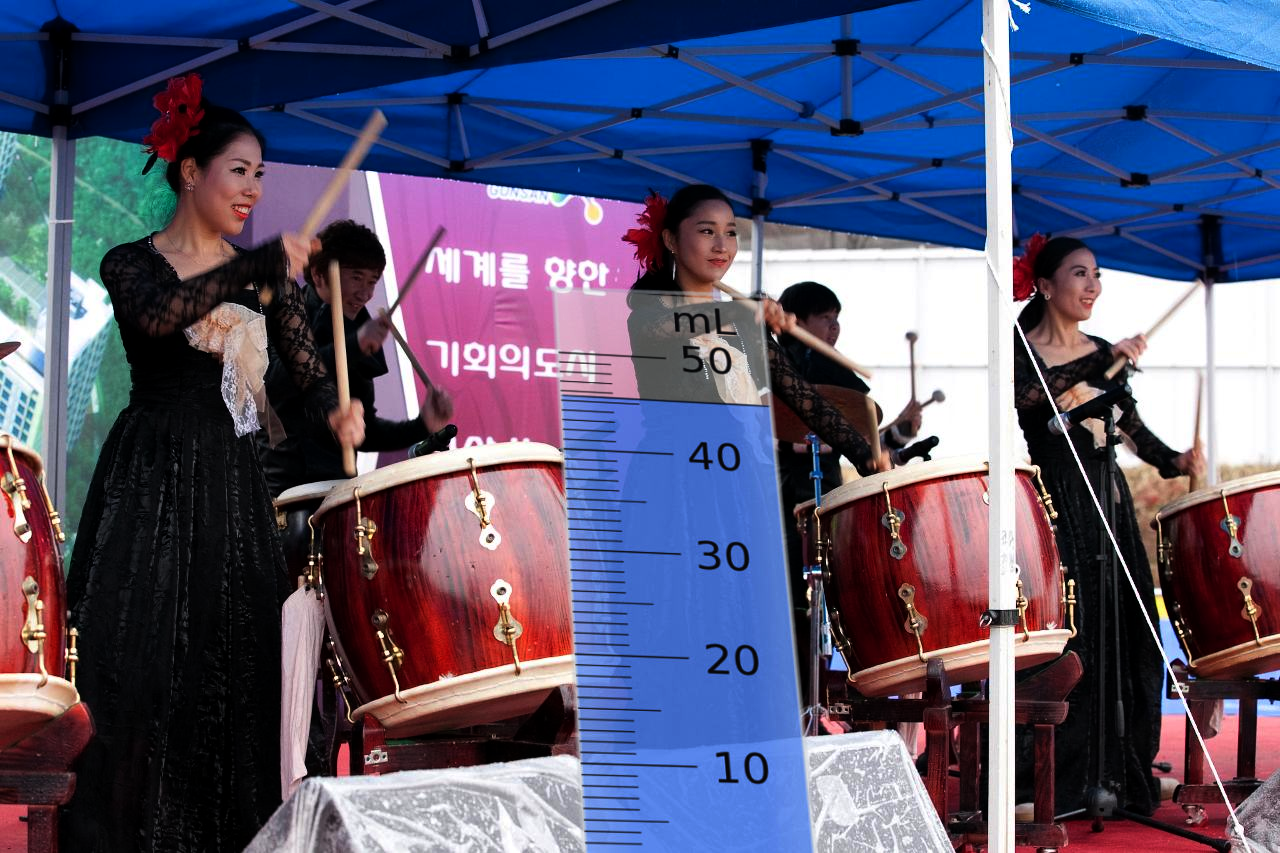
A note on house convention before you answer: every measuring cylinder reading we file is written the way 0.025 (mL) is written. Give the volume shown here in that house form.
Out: 45.5 (mL)
